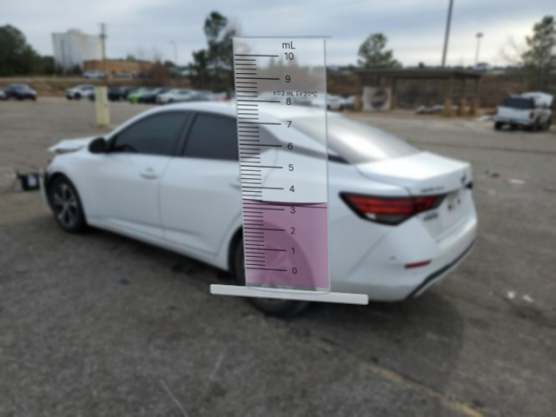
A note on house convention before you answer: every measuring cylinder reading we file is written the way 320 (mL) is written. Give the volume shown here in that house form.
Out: 3.2 (mL)
